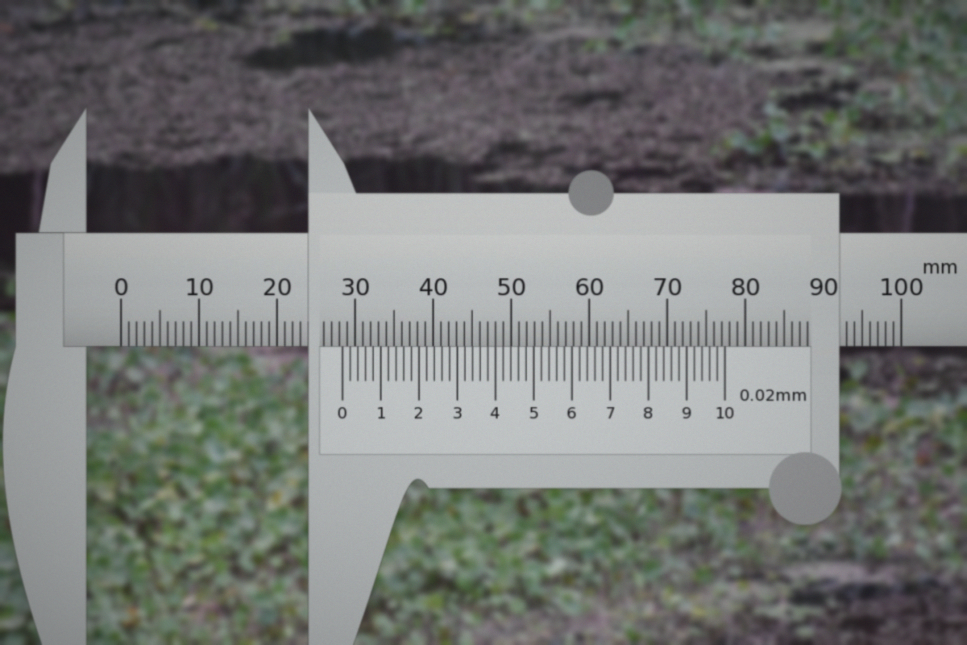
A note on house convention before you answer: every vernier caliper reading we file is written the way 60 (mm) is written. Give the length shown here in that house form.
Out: 28.4 (mm)
